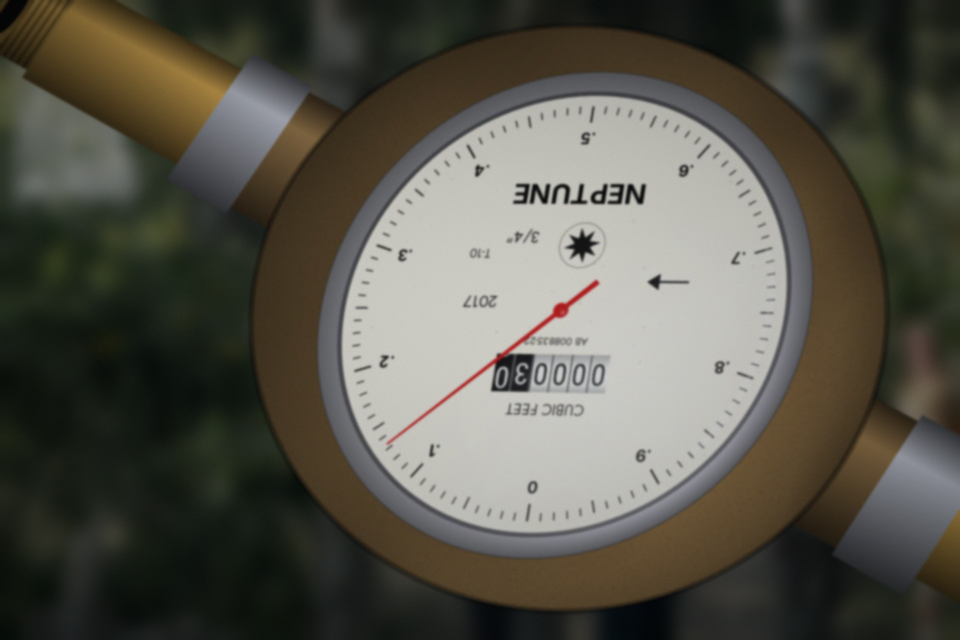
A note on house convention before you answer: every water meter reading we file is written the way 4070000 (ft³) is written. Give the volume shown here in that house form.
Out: 30.13 (ft³)
